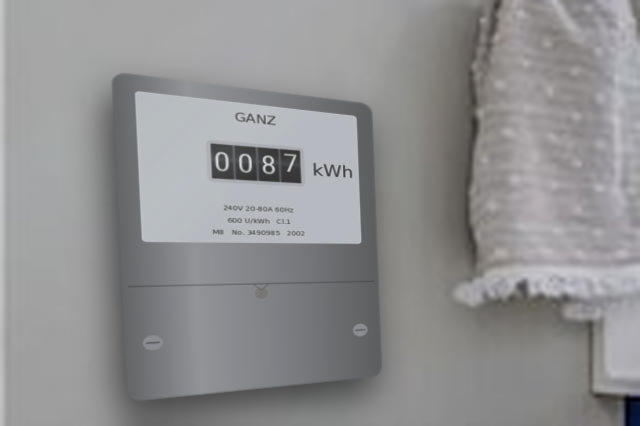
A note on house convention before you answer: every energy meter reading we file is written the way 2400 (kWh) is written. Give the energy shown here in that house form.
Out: 87 (kWh)
